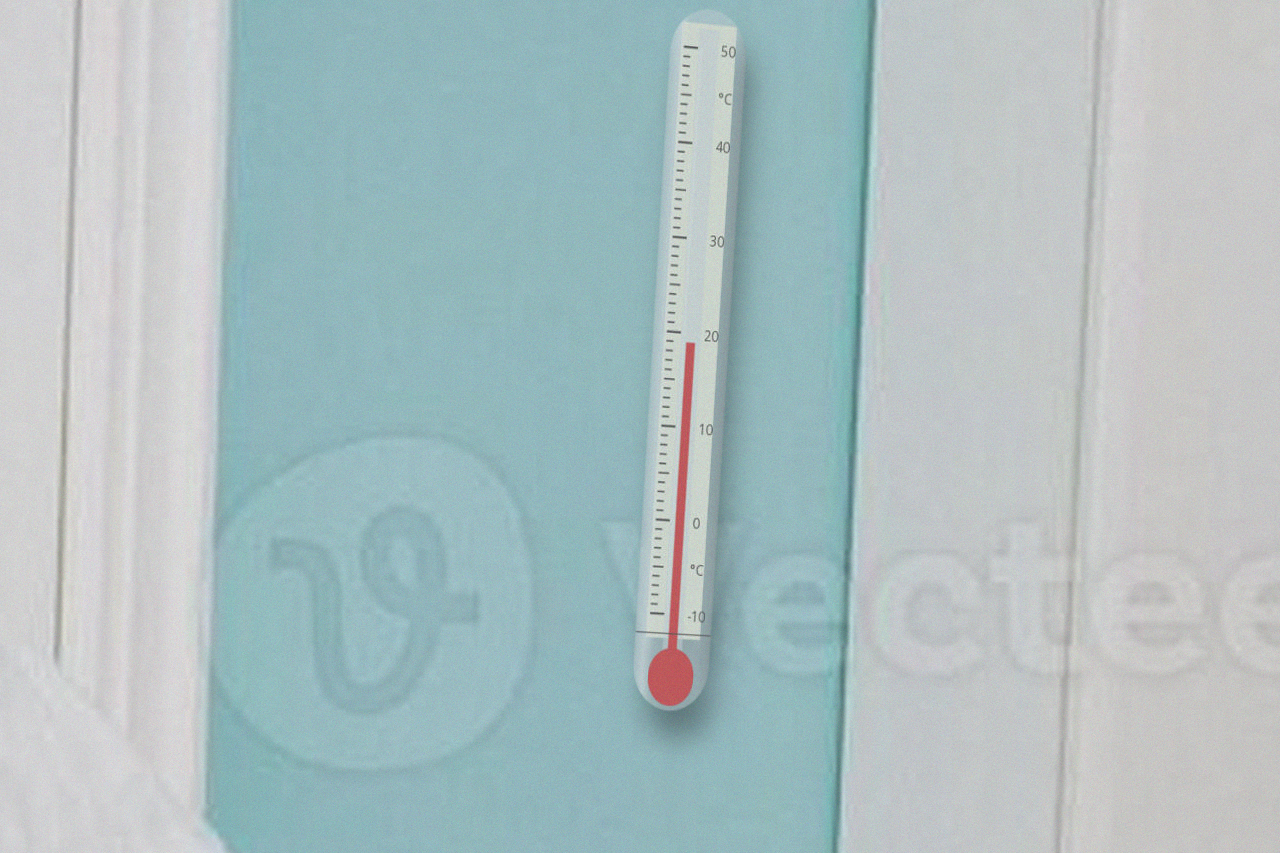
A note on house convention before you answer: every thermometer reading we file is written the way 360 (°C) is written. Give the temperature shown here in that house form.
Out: 19 (°C)
